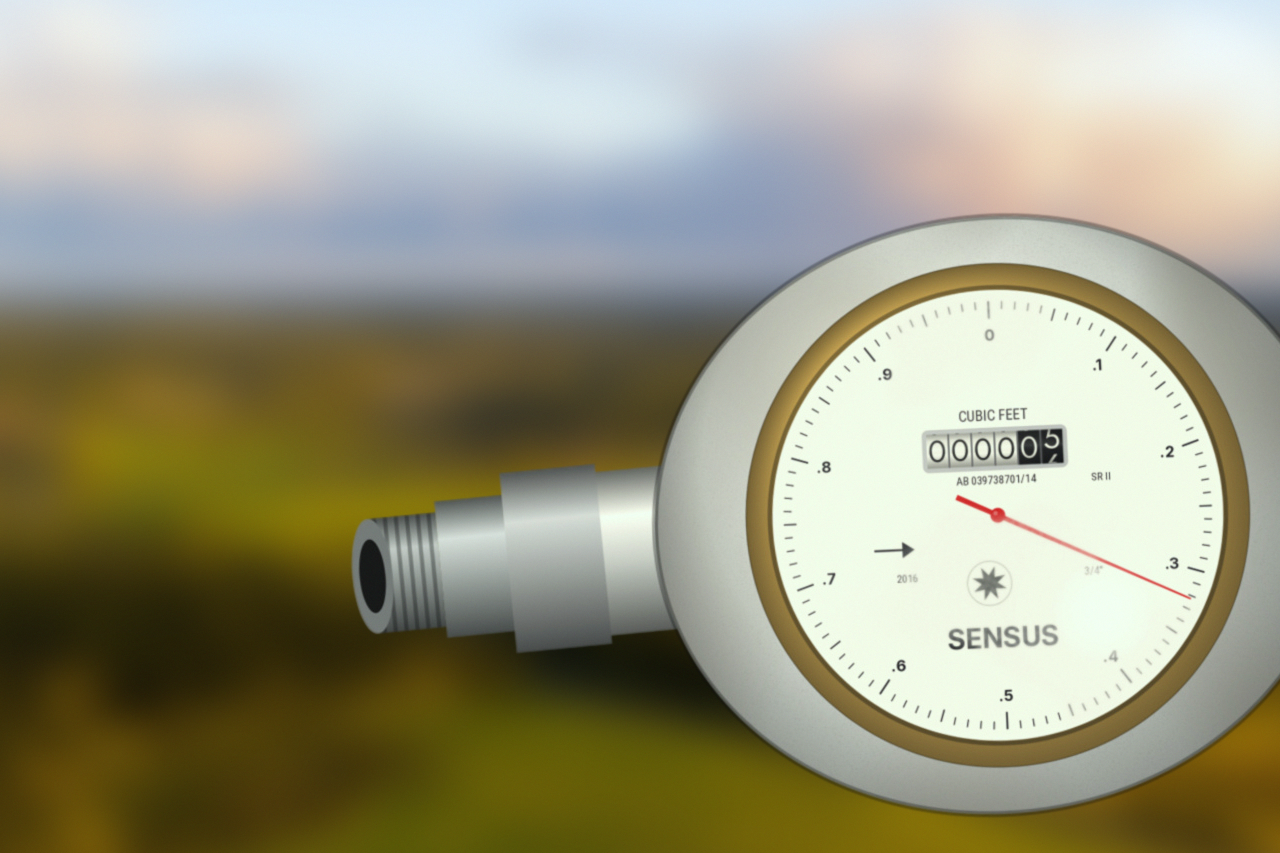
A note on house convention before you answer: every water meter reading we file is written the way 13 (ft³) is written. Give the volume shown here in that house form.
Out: 5.32 (ft³)
